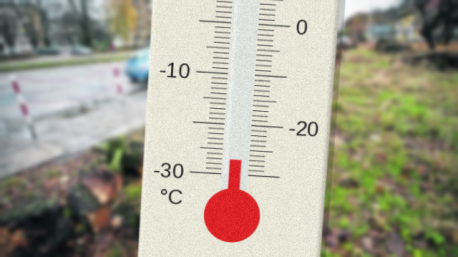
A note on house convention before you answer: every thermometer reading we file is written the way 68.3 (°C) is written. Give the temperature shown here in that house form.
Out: -27 (°C)
